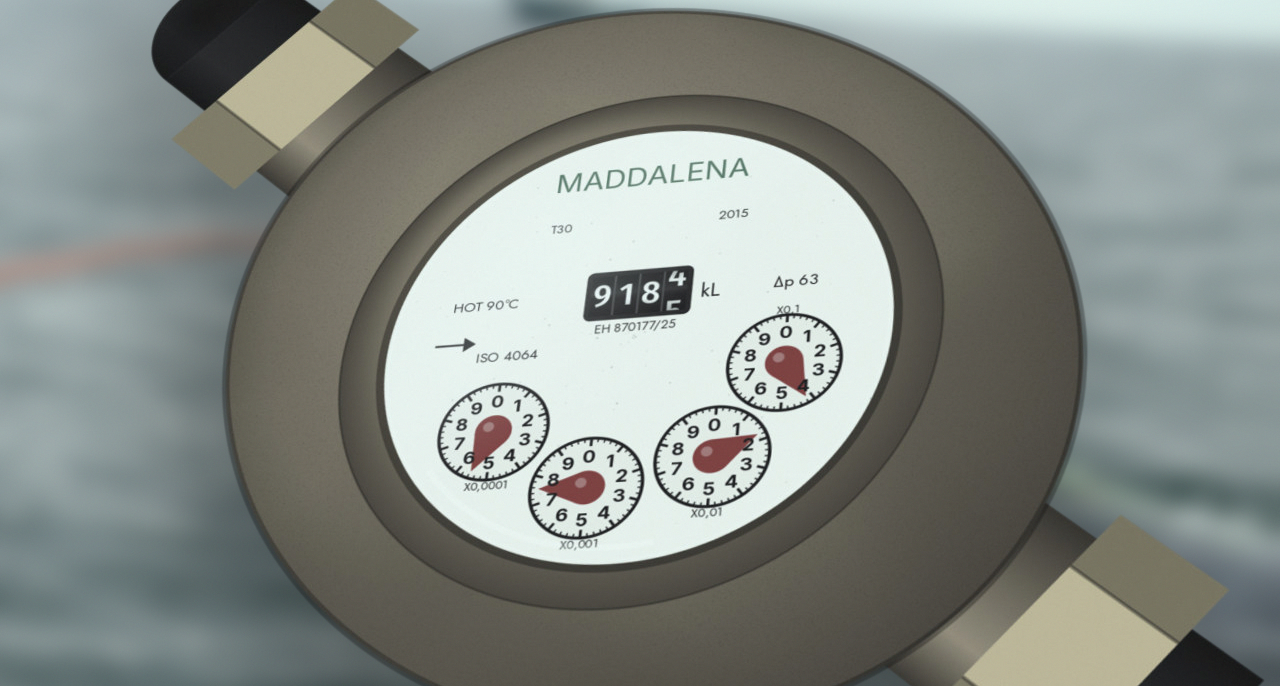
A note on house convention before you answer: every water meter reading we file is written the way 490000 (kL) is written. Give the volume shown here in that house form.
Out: 9184.4175 (kL)
